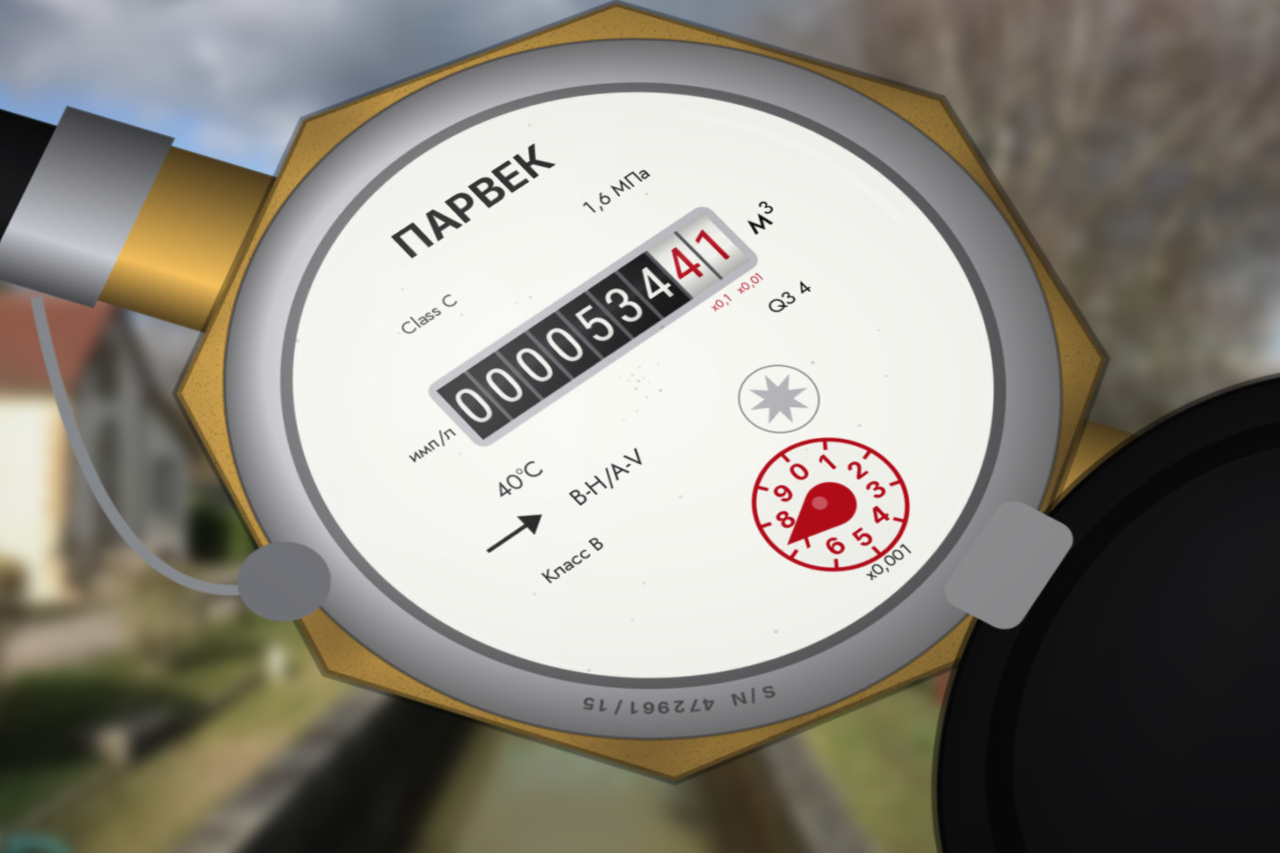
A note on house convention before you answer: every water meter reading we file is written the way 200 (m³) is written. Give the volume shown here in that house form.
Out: 534.417 (m³)
